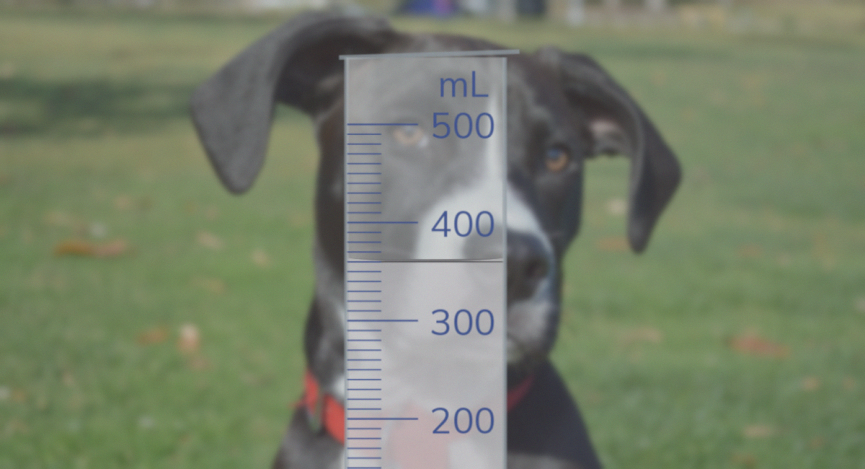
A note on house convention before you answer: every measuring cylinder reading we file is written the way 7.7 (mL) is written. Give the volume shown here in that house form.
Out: 360 (mL)
